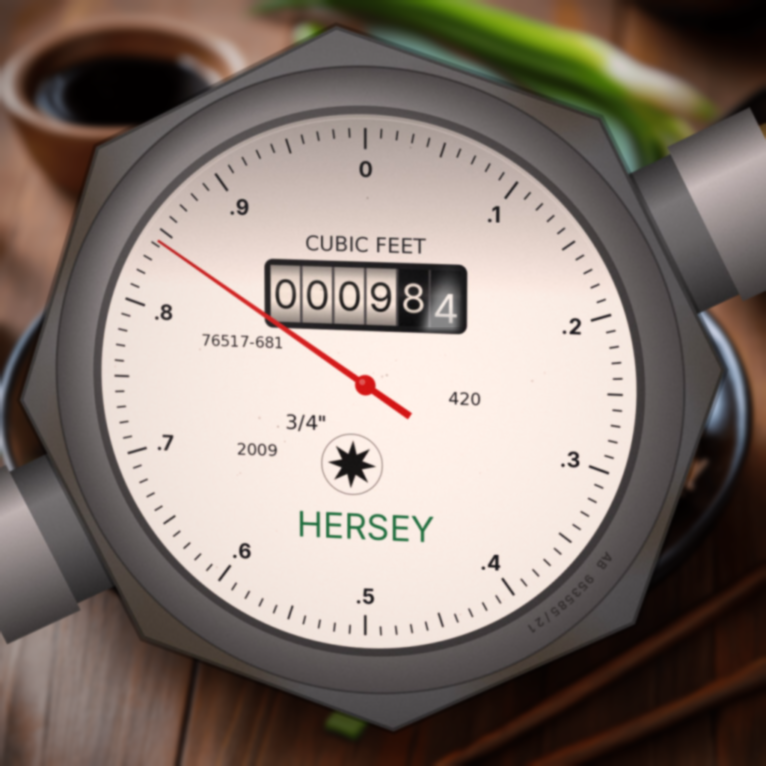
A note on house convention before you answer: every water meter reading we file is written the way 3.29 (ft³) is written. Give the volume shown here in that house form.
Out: 983.84 (ft³)
